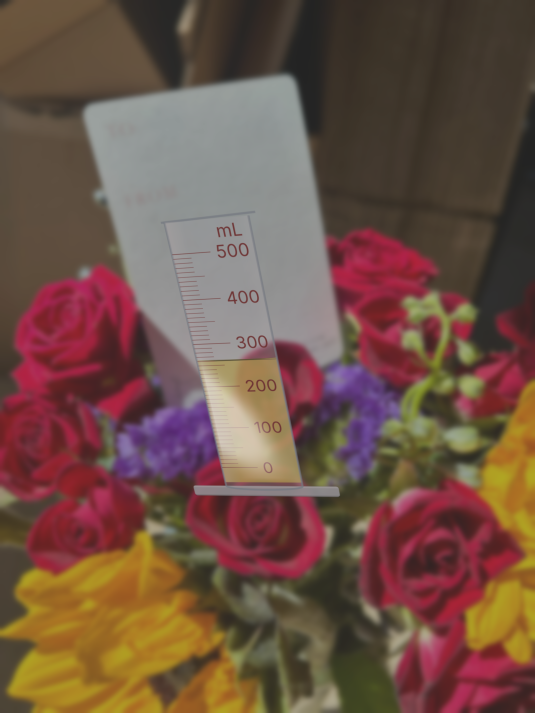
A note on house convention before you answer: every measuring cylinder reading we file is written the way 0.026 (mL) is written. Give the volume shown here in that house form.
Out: 260 (mL)
